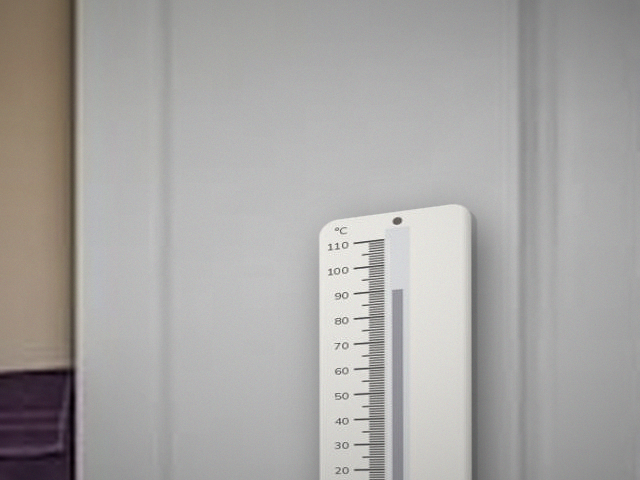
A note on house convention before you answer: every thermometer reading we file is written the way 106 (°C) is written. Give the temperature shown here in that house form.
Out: 90 (°C)
